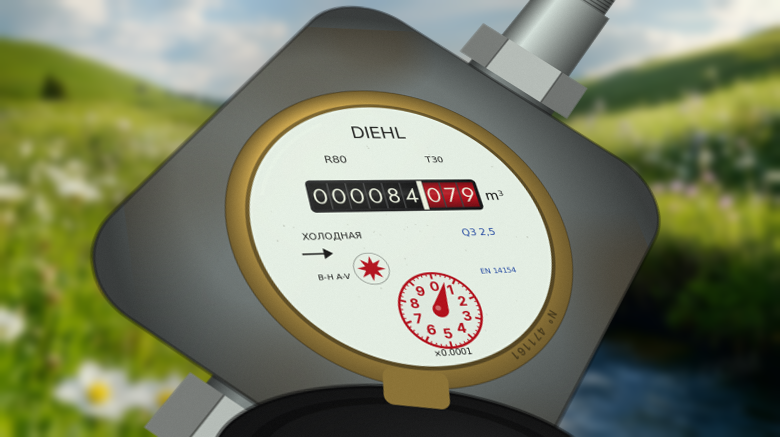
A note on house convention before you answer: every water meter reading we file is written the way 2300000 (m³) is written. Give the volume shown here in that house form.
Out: 84.0790 (m³)
